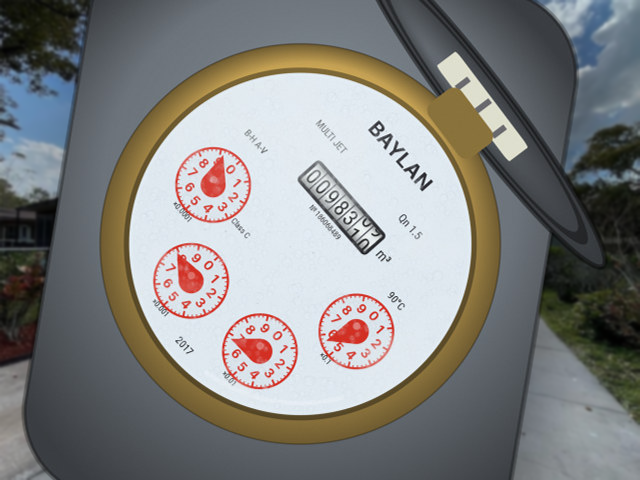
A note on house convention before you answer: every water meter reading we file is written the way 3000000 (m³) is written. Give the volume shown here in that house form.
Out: 98309.5679 (m³)
